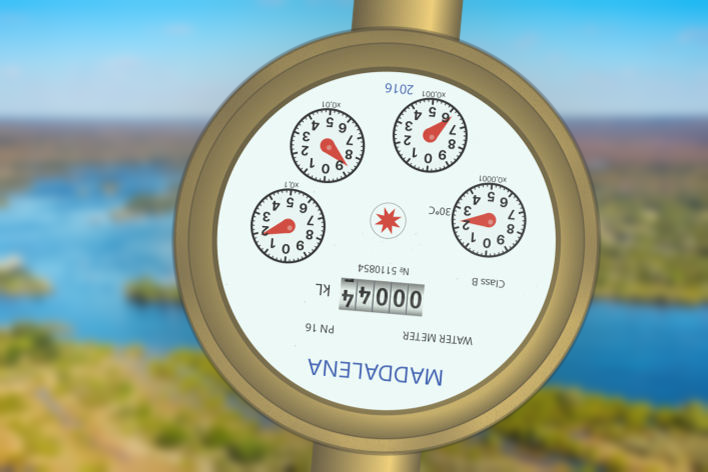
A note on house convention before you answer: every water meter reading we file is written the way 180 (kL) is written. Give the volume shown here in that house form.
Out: 44.1862 (kL)
